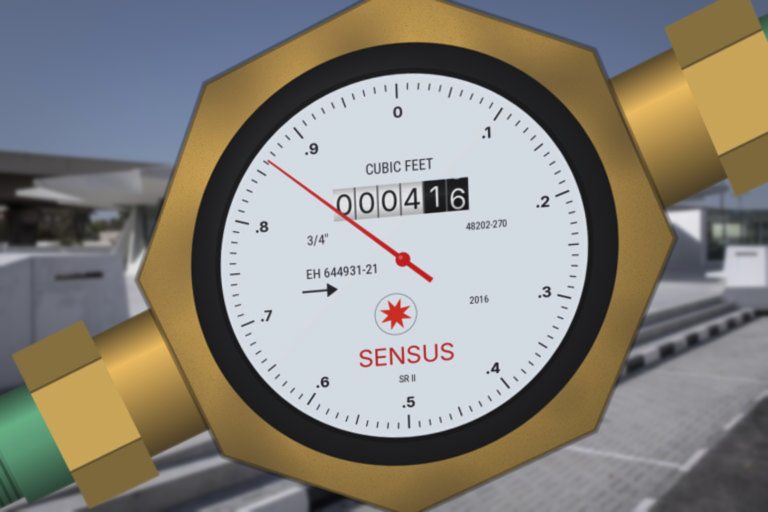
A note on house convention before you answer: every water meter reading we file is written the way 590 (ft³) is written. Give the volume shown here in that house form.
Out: 415.86 (ft³)
